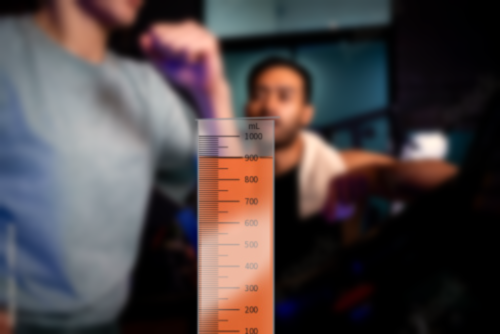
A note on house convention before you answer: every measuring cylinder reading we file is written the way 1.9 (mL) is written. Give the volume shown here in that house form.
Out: 900 (mL)
